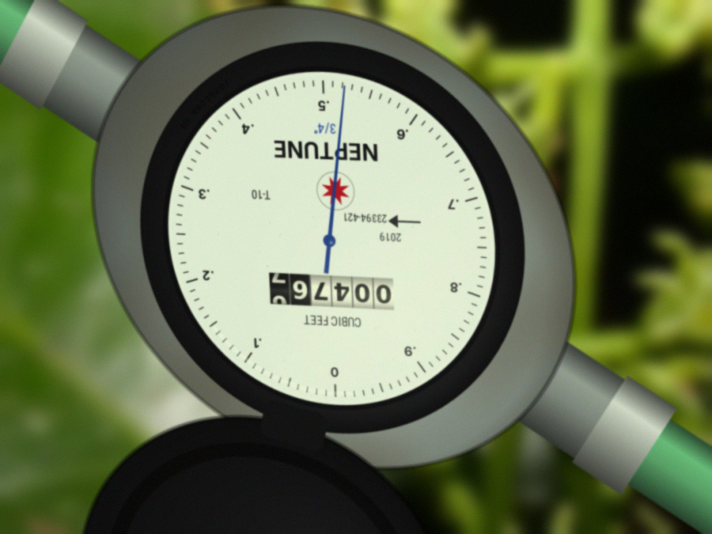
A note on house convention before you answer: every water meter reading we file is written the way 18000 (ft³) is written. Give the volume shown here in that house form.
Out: 4766.52 (ft³)
